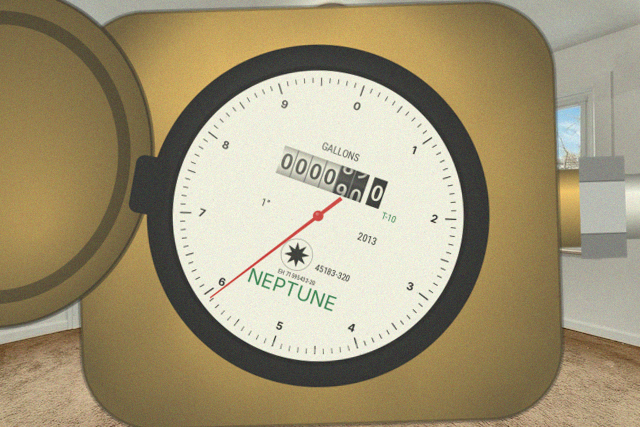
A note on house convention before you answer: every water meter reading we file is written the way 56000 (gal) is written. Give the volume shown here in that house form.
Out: 895.9 (gal)
